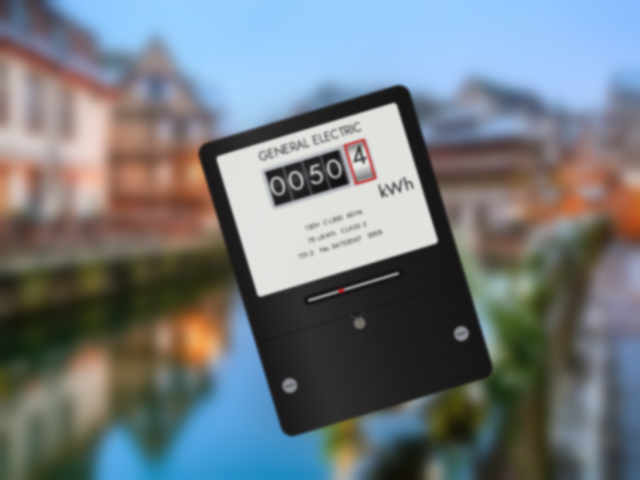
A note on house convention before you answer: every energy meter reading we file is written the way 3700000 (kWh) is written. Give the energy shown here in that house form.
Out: 50.4 (kWh)
